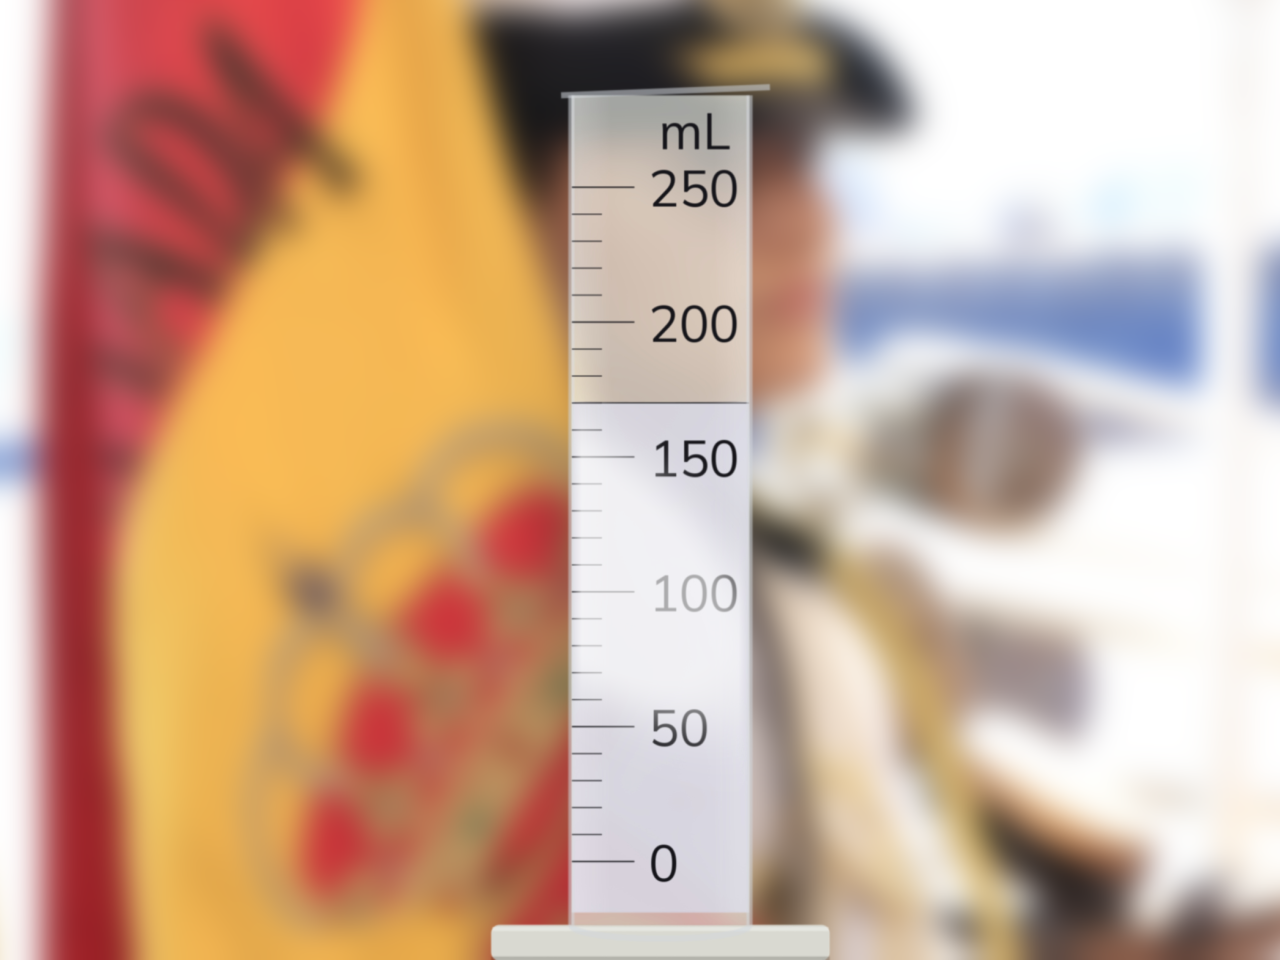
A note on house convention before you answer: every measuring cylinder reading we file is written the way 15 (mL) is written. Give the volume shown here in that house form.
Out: 170 (mL)
